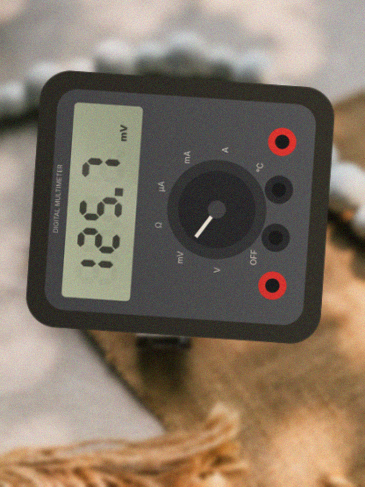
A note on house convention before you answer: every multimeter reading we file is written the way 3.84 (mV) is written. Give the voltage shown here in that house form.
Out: 125.7 (mV)
